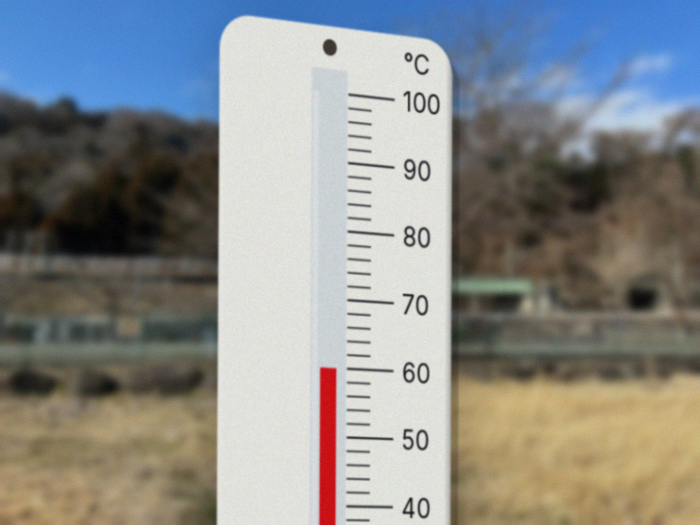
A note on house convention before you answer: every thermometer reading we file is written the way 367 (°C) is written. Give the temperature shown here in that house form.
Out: 60 (°C)
